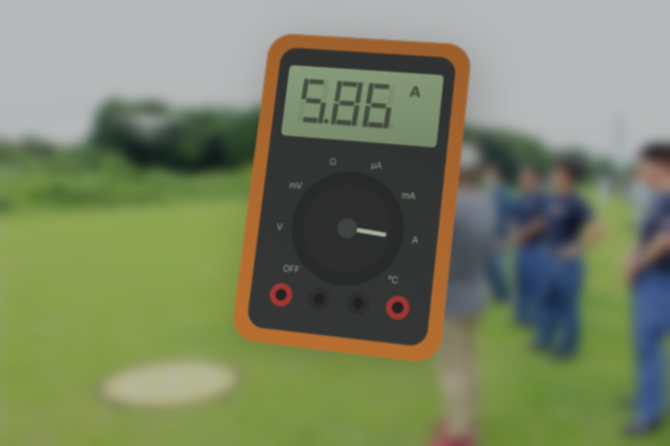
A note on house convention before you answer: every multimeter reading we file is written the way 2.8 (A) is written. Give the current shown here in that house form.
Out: 5.86 (A)
